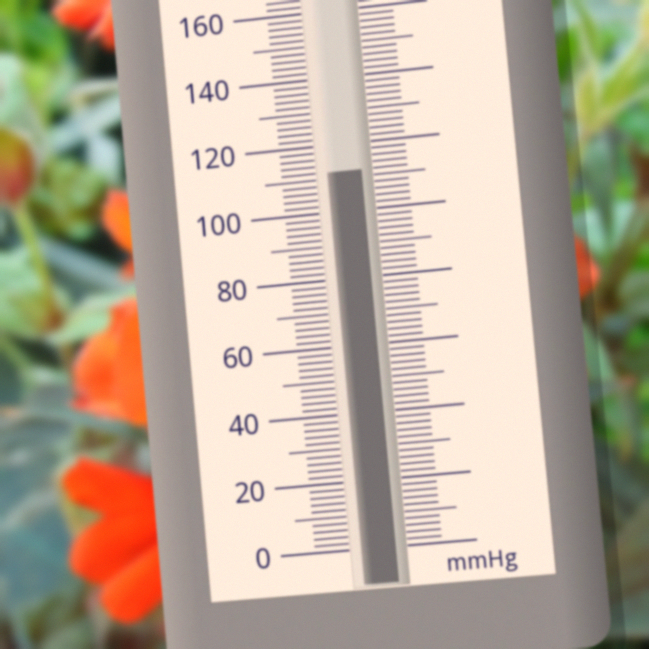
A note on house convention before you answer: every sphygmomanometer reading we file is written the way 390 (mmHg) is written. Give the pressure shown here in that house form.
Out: 112 (mmHg)
